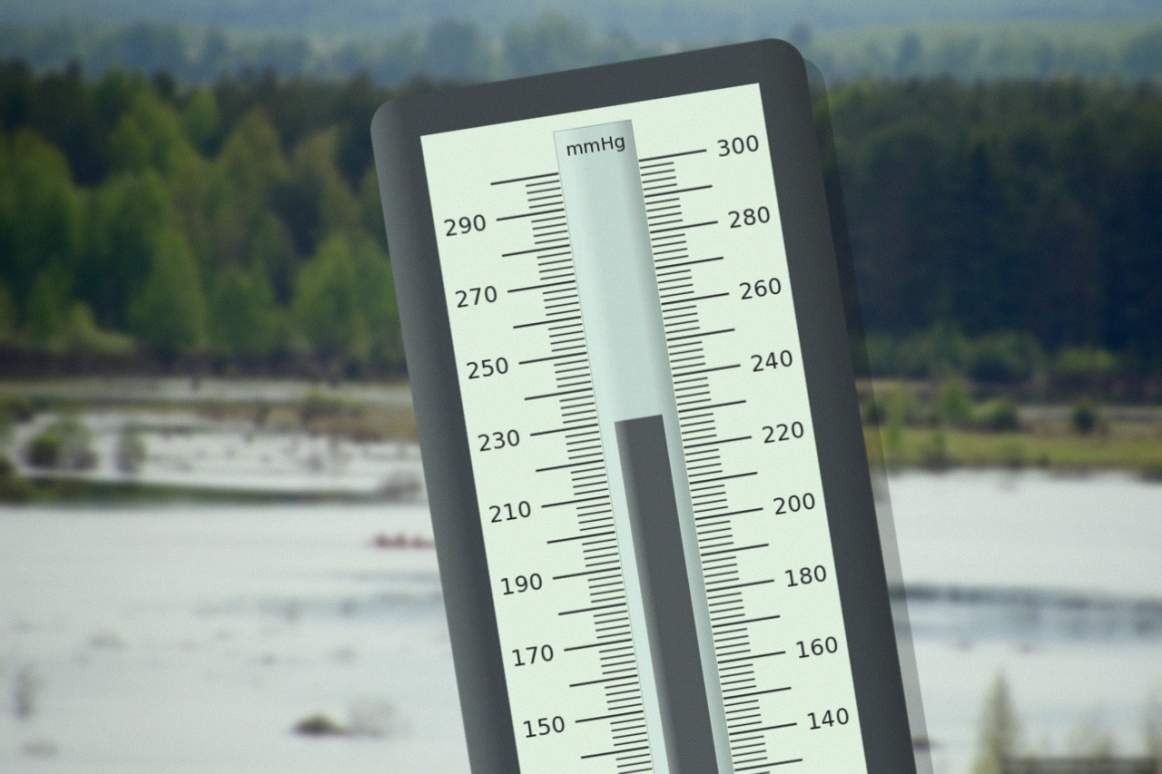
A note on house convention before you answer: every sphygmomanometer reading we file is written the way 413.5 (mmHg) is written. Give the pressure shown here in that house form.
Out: 230 (mmHg)
